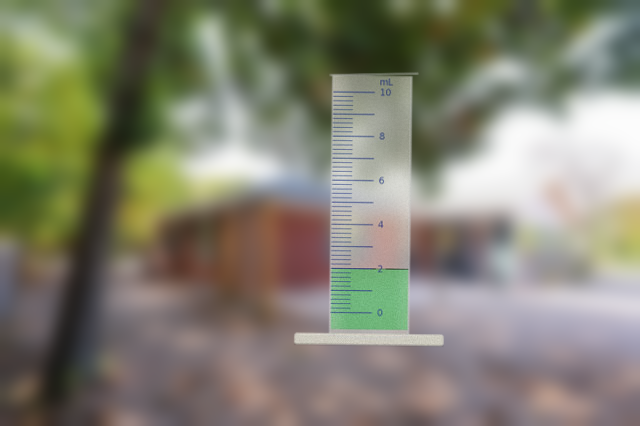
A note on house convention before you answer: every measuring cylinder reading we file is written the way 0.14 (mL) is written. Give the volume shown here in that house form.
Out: 2 (mL)
